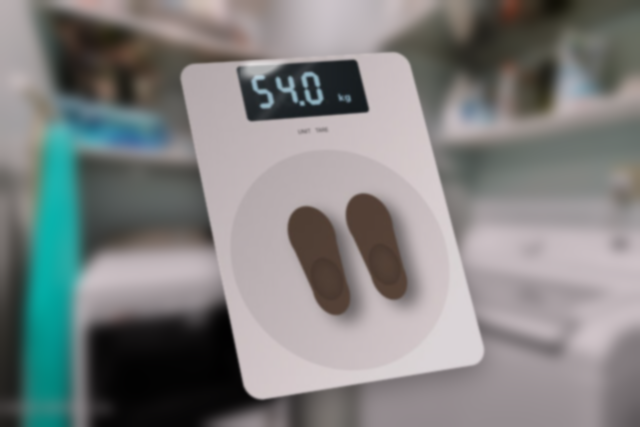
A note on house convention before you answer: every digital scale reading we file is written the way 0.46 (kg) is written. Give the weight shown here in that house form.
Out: 54.0 (kg)
